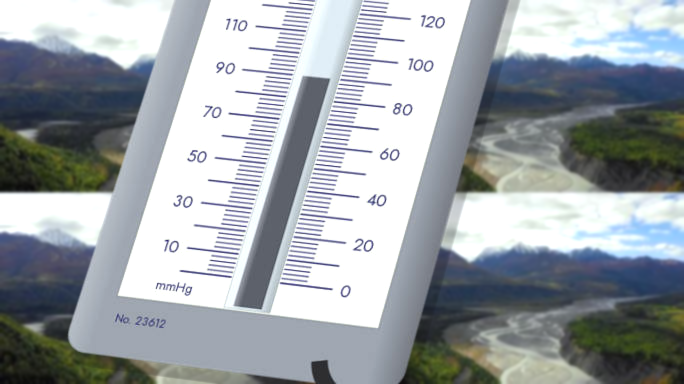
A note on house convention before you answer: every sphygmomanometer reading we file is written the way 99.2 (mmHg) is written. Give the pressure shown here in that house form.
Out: 90 (mmHg)
